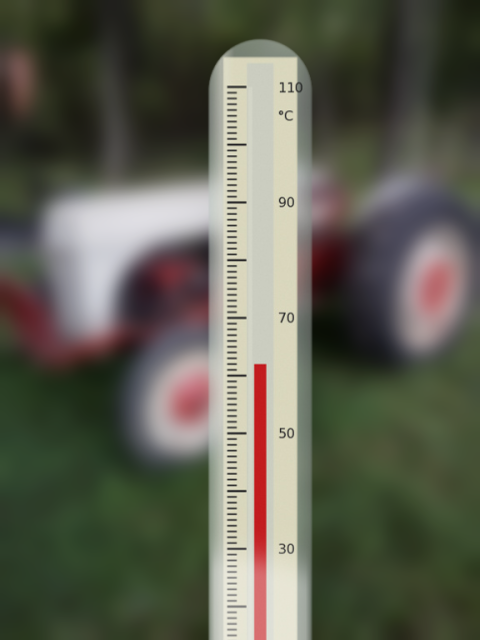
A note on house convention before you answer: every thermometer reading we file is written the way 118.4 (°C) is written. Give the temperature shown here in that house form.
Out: 62 (°C)
